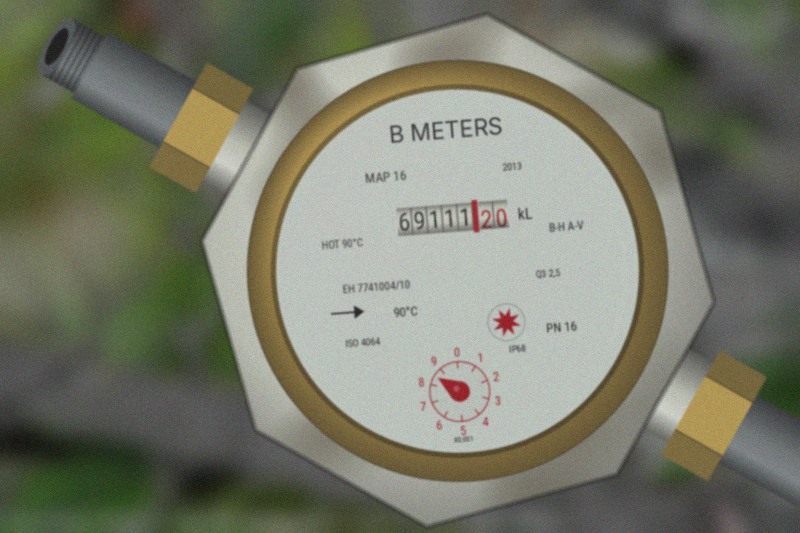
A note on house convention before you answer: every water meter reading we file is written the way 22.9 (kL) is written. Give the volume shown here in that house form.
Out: 69111.198 (kL)
